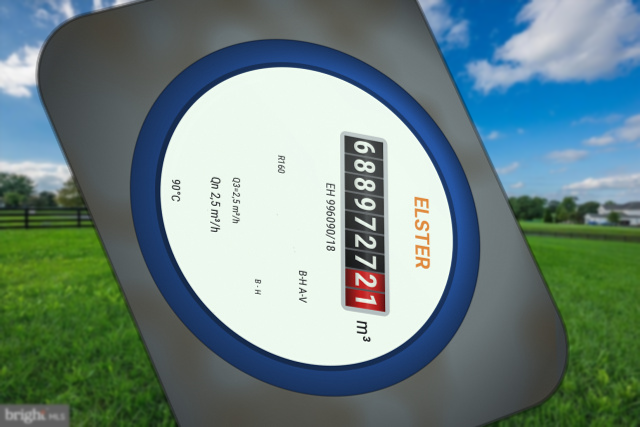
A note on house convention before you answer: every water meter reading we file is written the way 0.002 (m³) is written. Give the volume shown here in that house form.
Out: 6889727.21 (m³)
